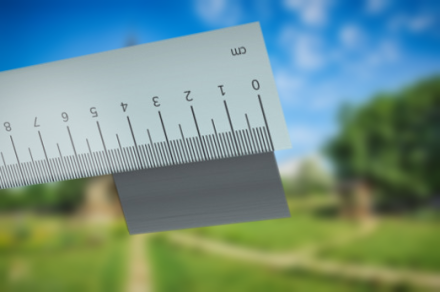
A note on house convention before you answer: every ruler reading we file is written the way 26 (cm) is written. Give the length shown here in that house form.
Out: 5 (cm)
